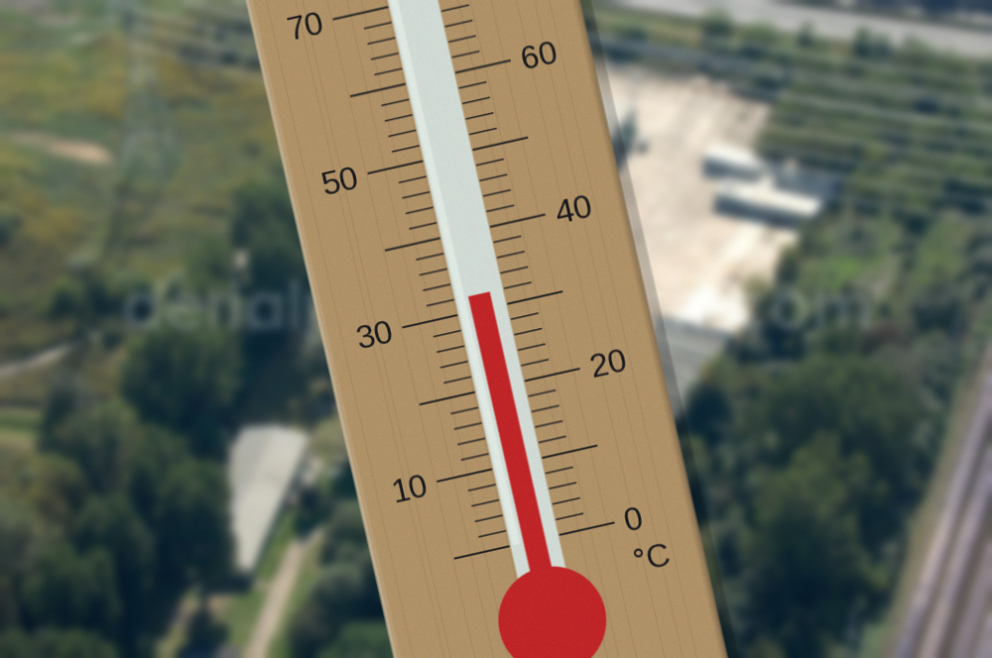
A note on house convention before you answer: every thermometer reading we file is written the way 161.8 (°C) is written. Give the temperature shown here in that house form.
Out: 32 (°C)
